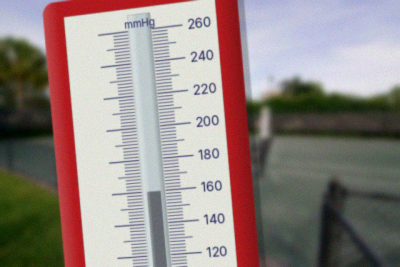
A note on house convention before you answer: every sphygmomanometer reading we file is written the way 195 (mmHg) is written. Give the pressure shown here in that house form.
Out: 160 (mmHg)
